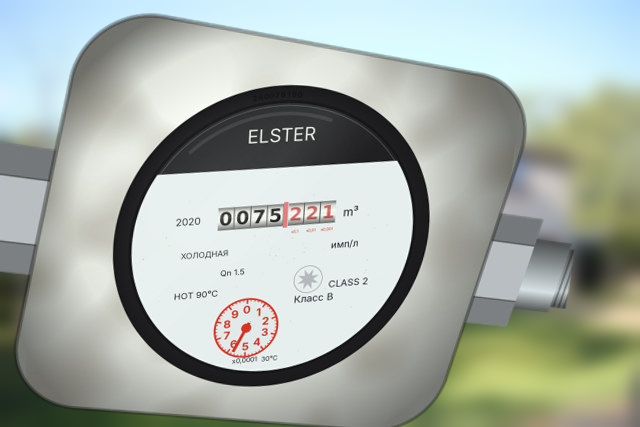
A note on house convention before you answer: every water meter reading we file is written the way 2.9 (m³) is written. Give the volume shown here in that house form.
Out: 75.2215 (m³)
